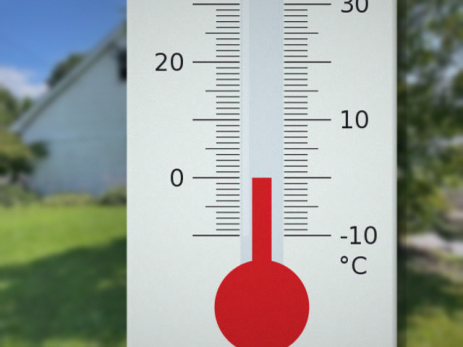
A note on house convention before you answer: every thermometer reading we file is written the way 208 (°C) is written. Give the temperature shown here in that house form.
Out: 0 (°C)
